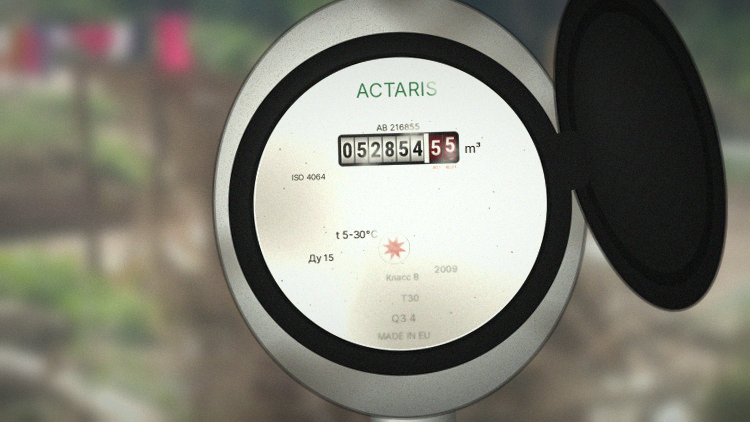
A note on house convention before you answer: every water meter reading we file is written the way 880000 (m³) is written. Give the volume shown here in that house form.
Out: 52854.55 (m³)
